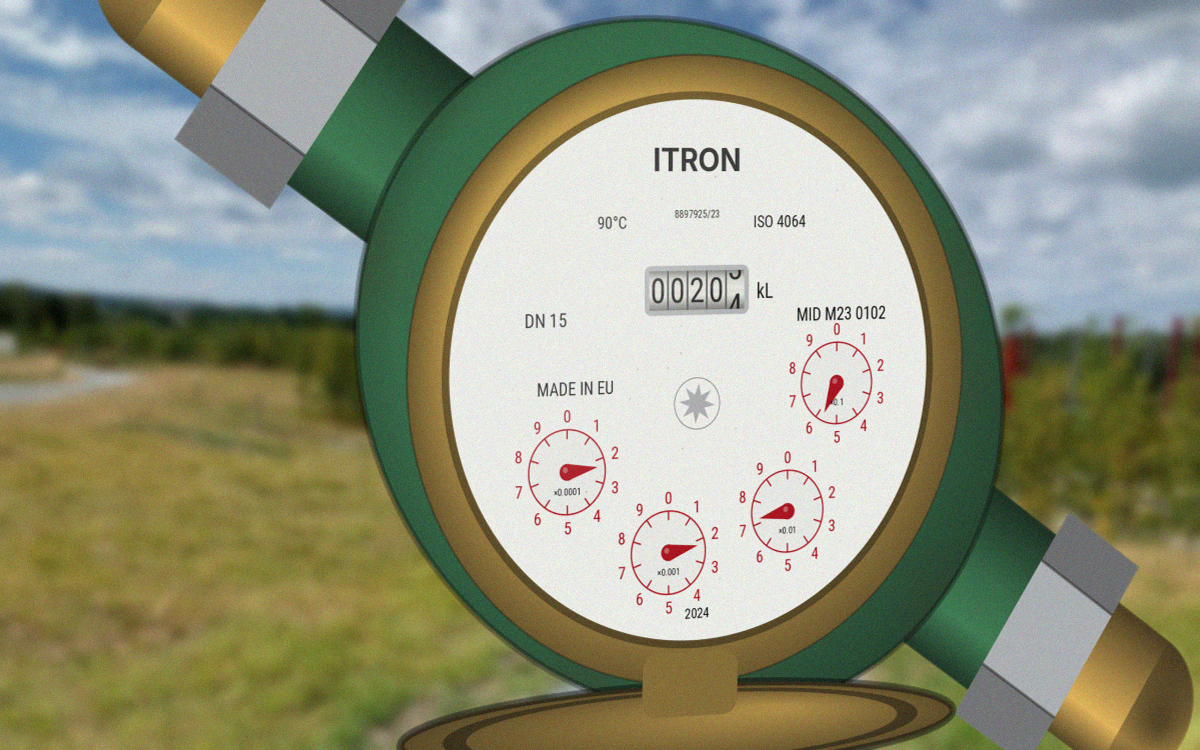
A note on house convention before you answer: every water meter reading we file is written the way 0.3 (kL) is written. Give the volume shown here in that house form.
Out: 203.5722 (kL)
